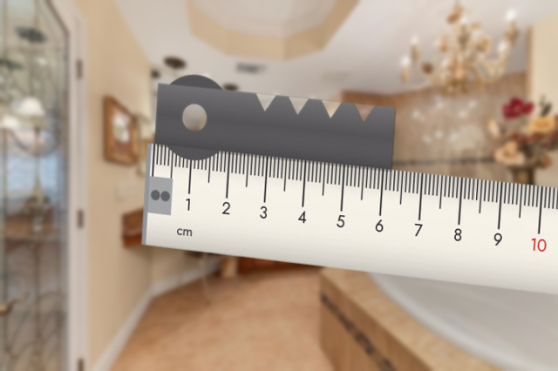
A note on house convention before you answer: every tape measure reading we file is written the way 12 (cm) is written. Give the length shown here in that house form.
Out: 6.2 (cm)
